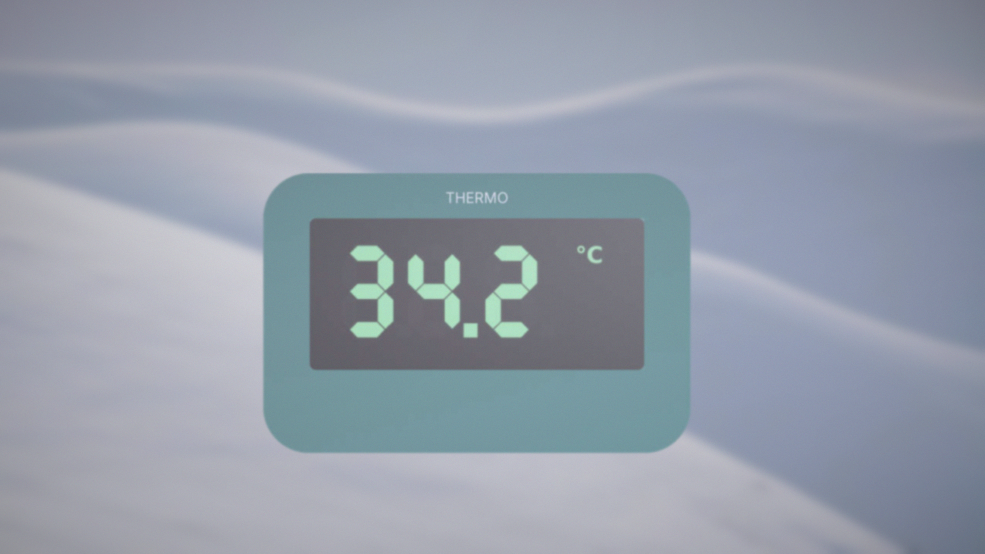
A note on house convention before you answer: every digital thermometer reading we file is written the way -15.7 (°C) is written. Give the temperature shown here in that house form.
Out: 34.2 (°C)
